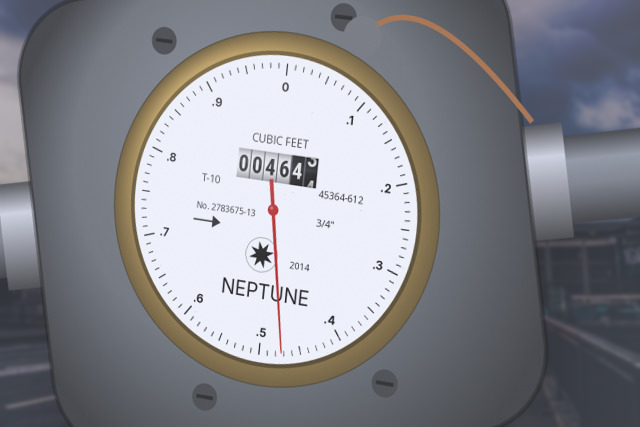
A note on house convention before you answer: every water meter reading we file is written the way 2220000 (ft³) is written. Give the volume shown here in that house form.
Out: 4643.47 (ft³)
